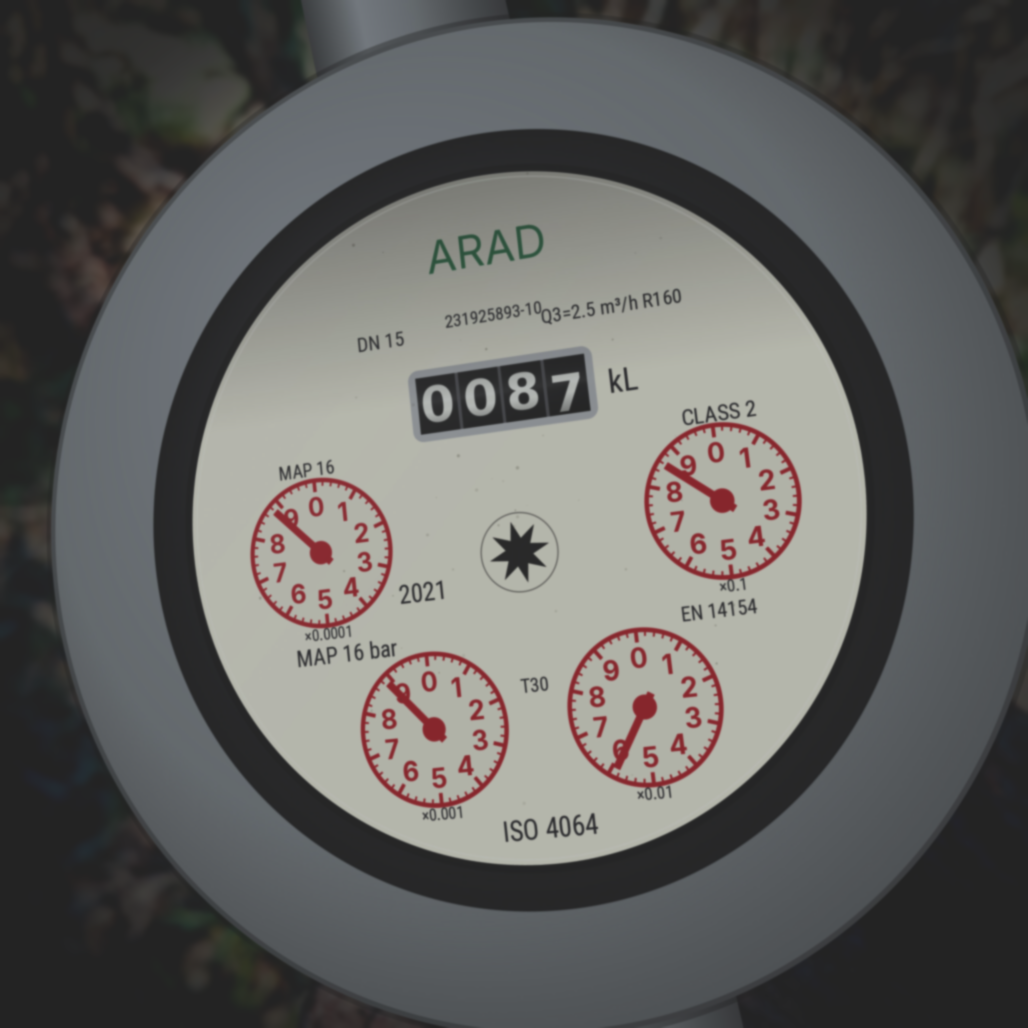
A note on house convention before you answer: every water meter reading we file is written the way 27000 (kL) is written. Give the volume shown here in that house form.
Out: 86.8588 (kL)
